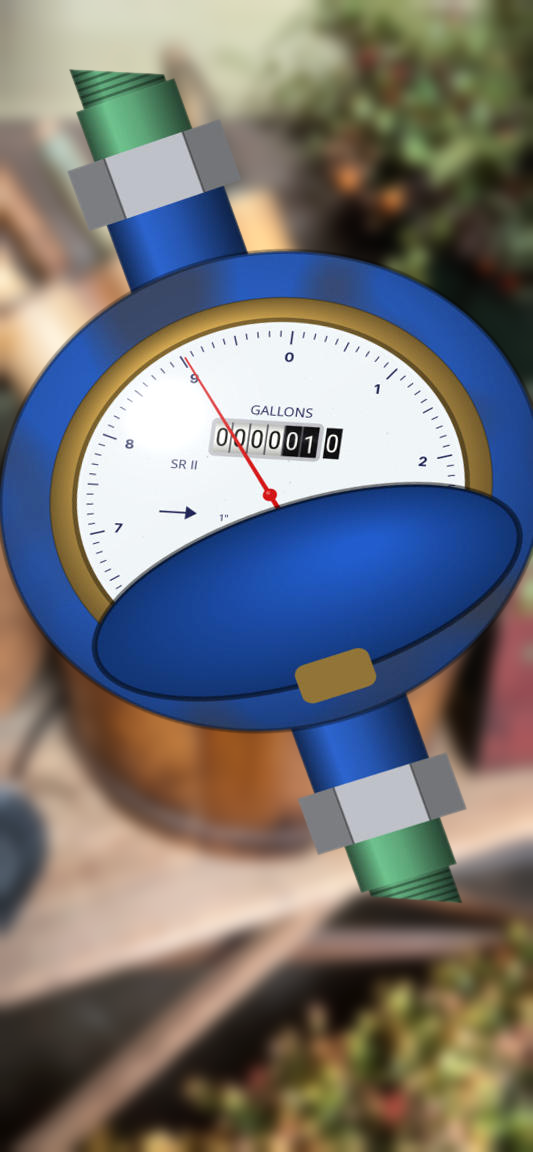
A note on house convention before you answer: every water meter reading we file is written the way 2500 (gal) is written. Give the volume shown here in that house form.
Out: 9.0 (gal)
